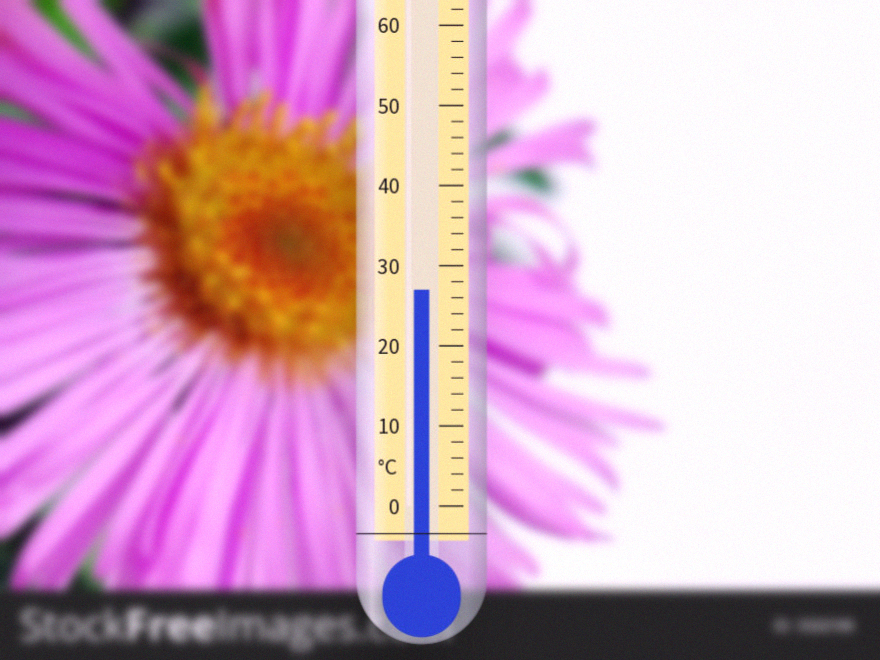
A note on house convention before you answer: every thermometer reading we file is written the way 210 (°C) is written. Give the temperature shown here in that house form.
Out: 27 (°C)
